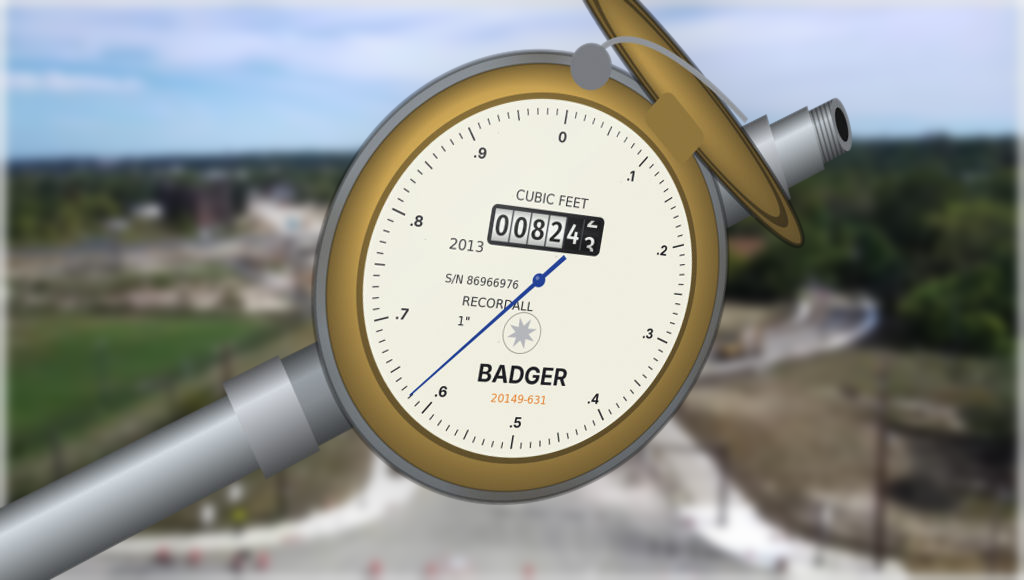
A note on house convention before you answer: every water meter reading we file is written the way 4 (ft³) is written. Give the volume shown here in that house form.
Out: 8242.62 (ft³)
